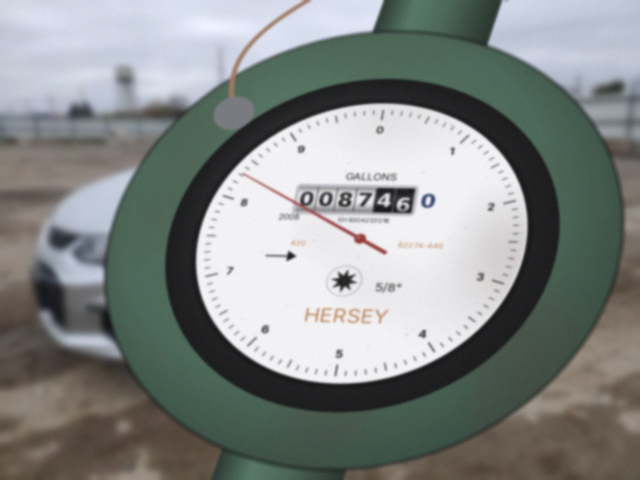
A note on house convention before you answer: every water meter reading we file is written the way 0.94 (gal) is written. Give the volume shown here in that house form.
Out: 87458.3 (gal)
